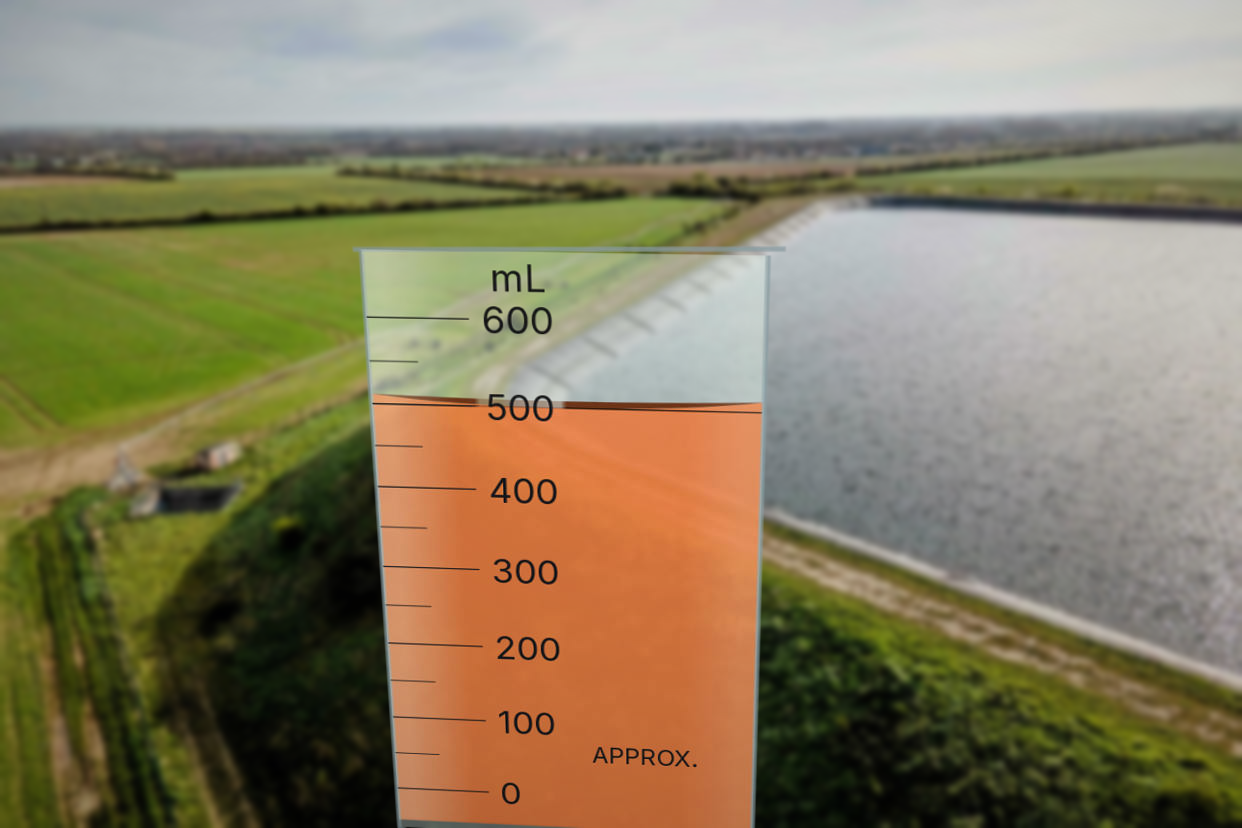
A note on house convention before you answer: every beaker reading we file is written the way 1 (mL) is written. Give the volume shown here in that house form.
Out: 500 (mL)
